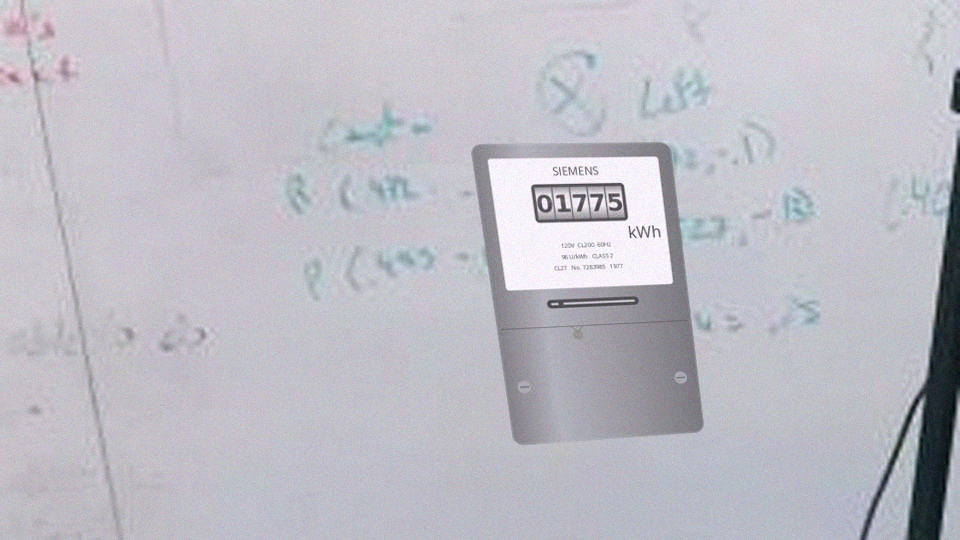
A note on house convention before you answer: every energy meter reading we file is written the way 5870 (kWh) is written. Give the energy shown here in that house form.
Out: 1775 (kWh)
